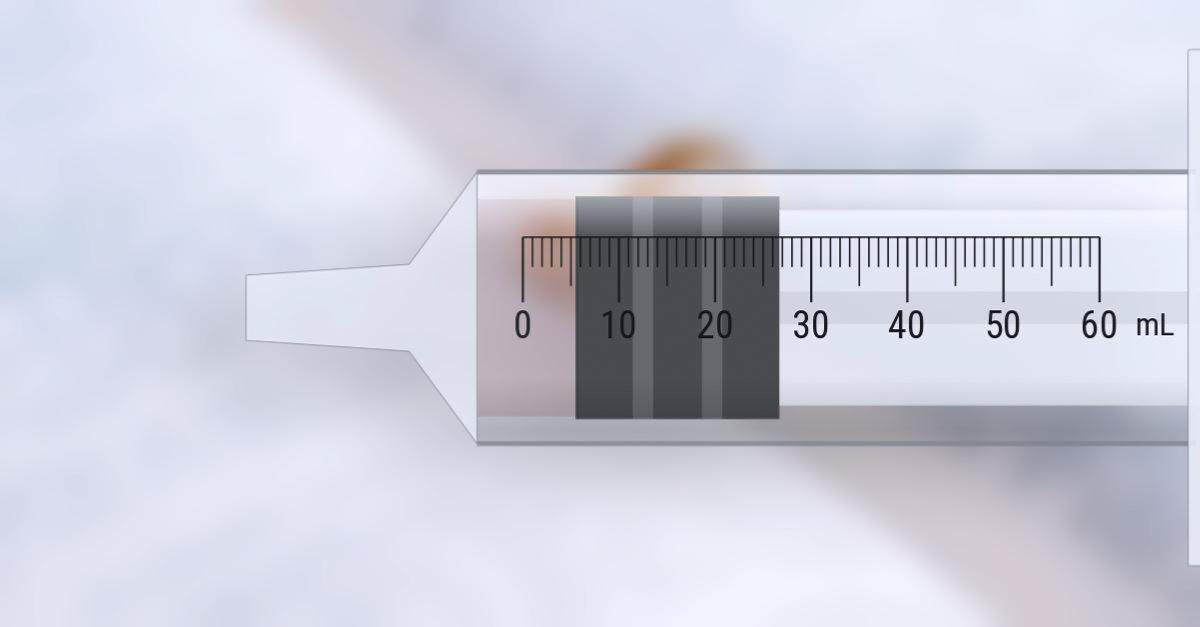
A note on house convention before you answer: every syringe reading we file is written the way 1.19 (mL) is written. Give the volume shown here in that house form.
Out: 5.5 (mL)
